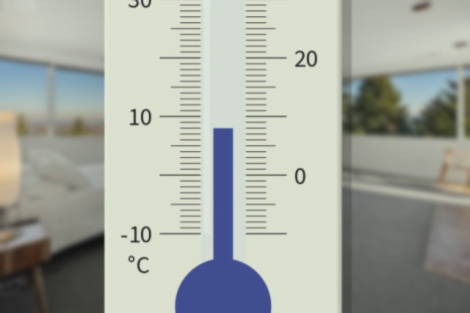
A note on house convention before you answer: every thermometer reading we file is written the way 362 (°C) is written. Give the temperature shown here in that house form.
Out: 8 (°C)
